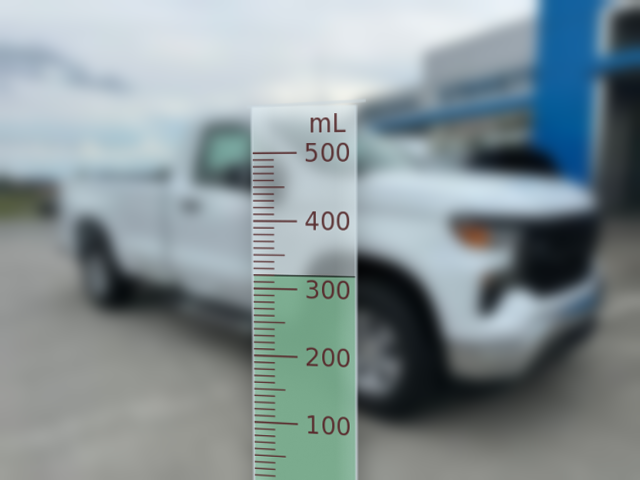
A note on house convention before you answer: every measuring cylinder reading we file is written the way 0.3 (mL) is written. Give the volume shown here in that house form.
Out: 320 (mL)
